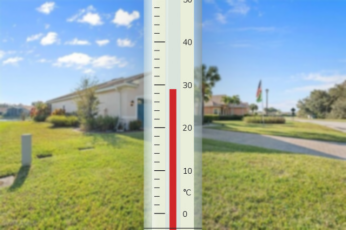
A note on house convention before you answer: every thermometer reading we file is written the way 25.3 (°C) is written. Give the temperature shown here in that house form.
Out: 29 (°C)
